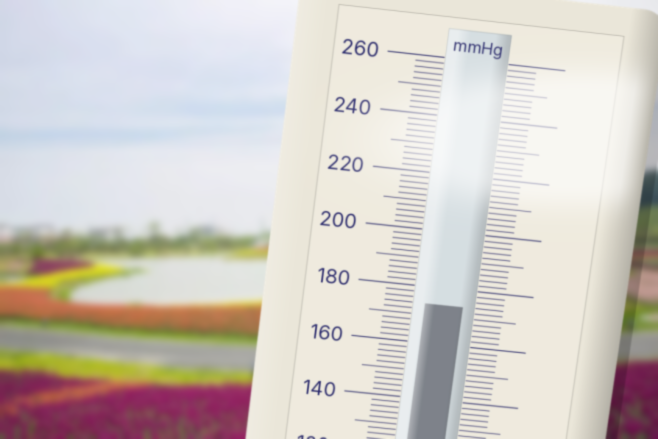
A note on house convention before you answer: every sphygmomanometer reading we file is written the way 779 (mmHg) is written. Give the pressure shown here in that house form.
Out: 174 (mmHg)
